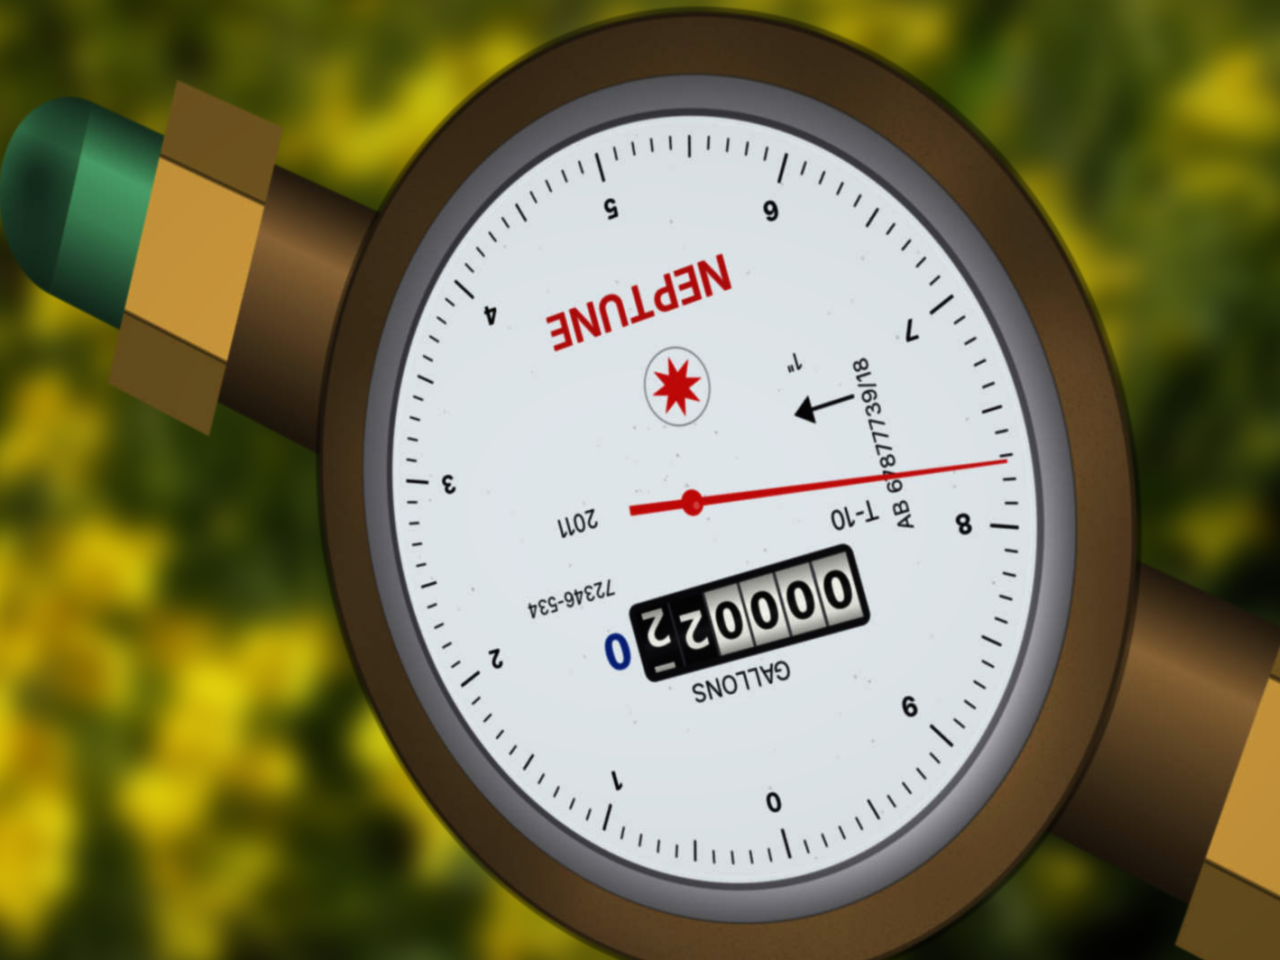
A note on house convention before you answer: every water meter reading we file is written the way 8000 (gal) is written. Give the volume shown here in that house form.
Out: 217.7 (gal)
